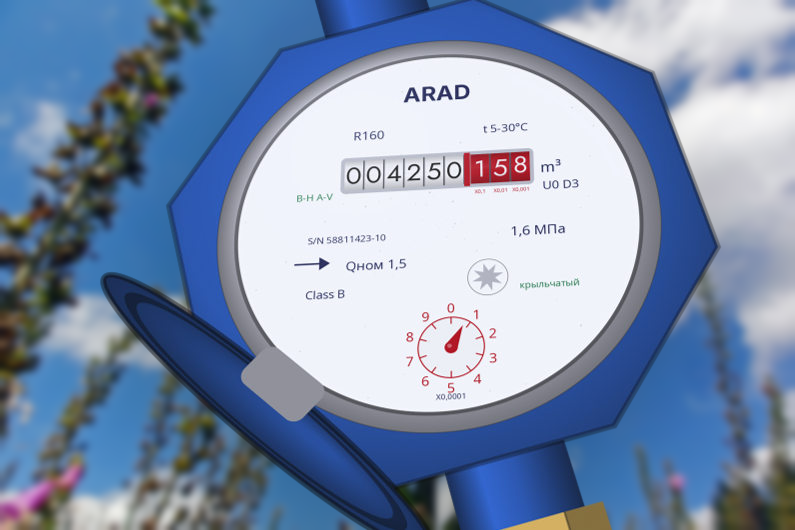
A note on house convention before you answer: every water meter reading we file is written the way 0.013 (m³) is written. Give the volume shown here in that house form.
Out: 4250.1580 (m³)
